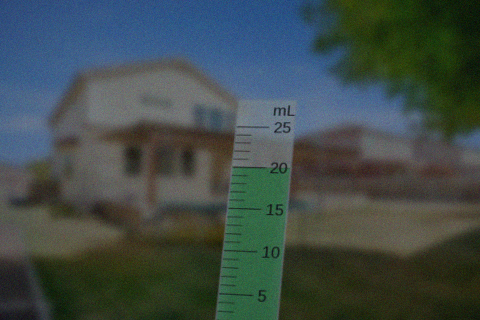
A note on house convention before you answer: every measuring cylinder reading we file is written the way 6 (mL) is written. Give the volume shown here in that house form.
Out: 20 (mL)
